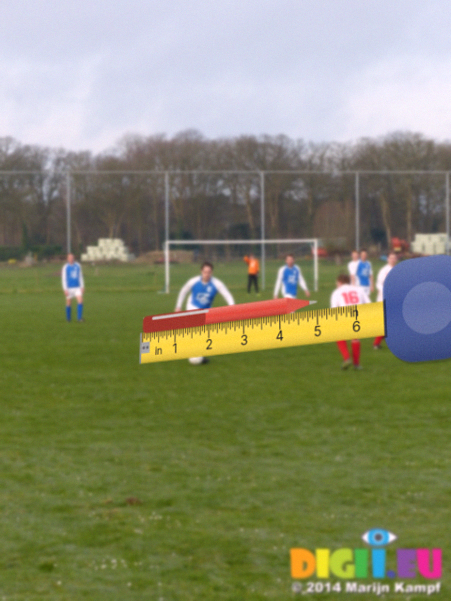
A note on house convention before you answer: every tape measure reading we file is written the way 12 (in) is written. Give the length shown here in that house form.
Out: 5 (in)
